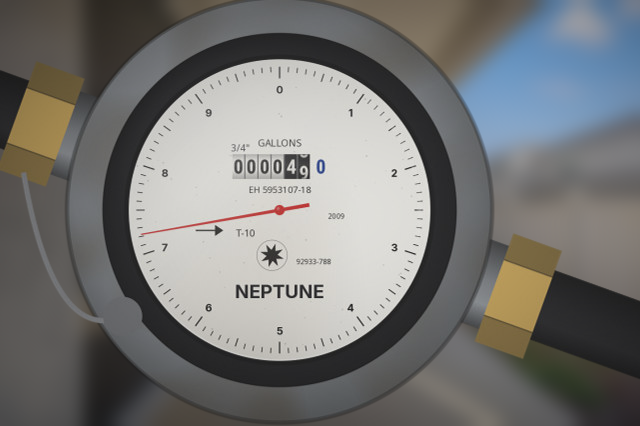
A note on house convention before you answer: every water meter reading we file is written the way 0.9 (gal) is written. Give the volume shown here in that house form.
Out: 487.2 (gal)
